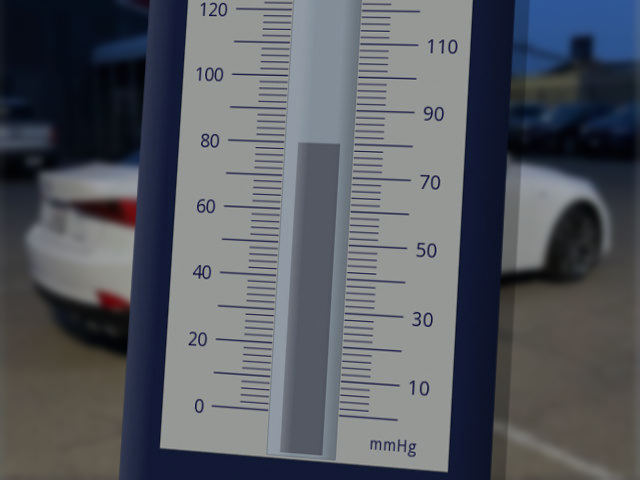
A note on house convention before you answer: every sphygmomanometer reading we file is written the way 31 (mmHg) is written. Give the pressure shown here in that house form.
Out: 80 (mmHg)
